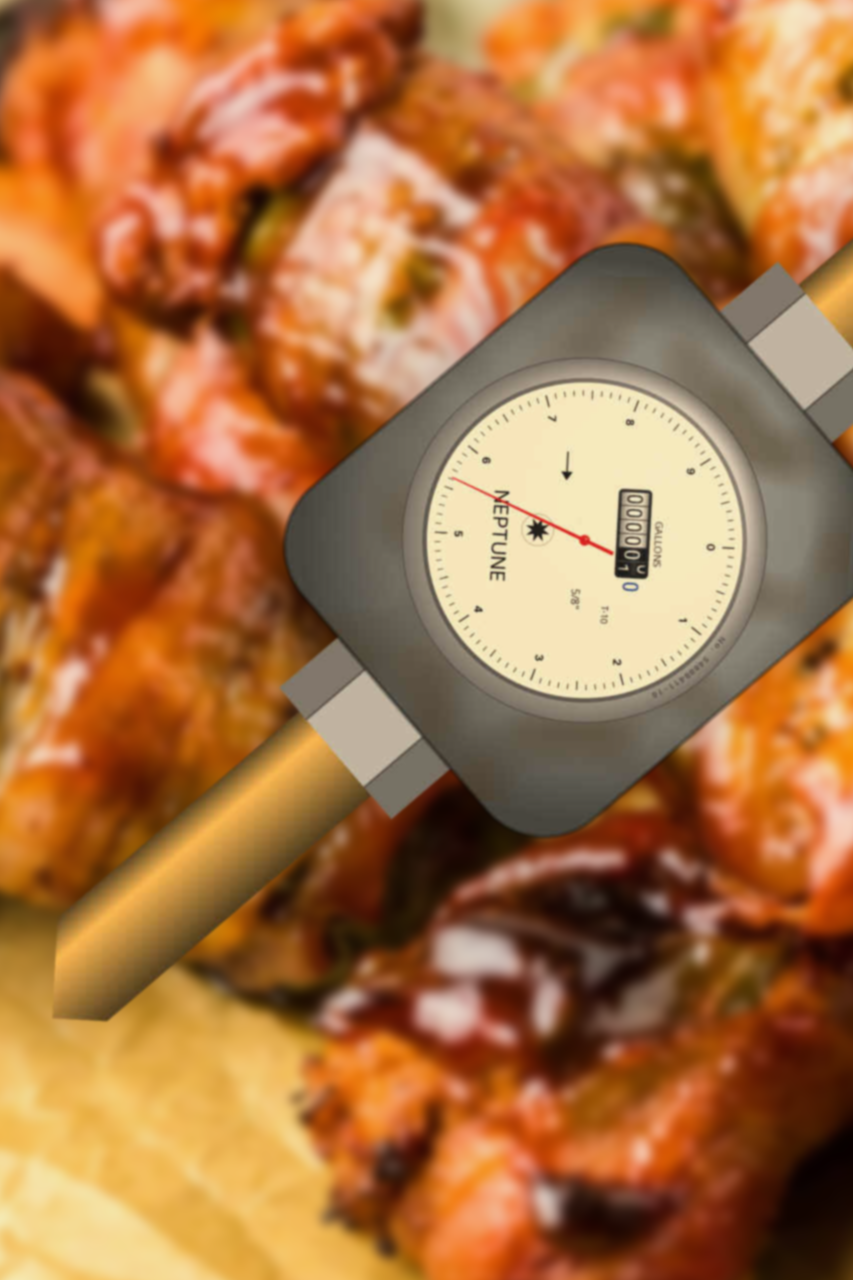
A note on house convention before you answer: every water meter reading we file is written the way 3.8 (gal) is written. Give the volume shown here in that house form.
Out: 5.6 (gal)
